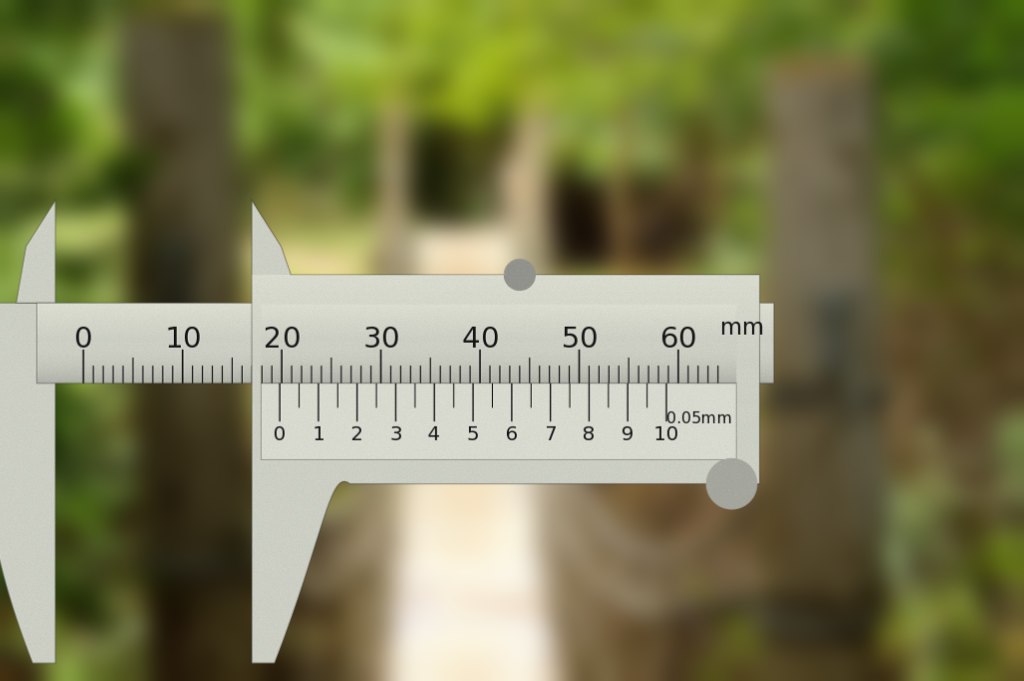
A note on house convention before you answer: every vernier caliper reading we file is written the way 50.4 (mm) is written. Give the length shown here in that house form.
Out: 19.8 (mm)
